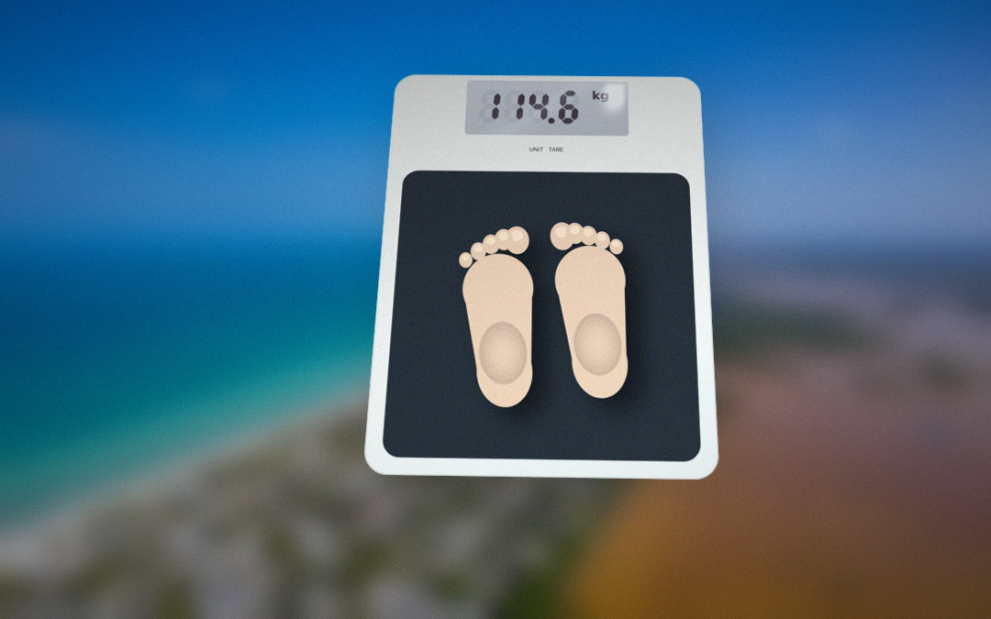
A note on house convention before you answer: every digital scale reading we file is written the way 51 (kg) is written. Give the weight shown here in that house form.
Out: 114.6 (kg)
